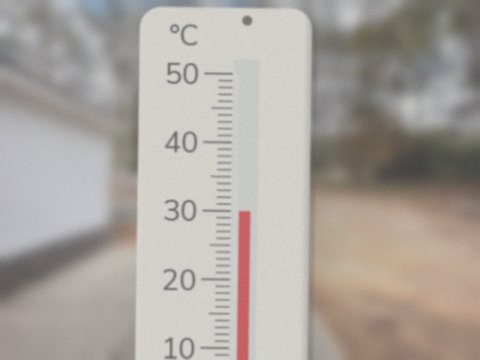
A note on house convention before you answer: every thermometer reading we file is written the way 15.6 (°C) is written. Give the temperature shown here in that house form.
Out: 30 (°C)
